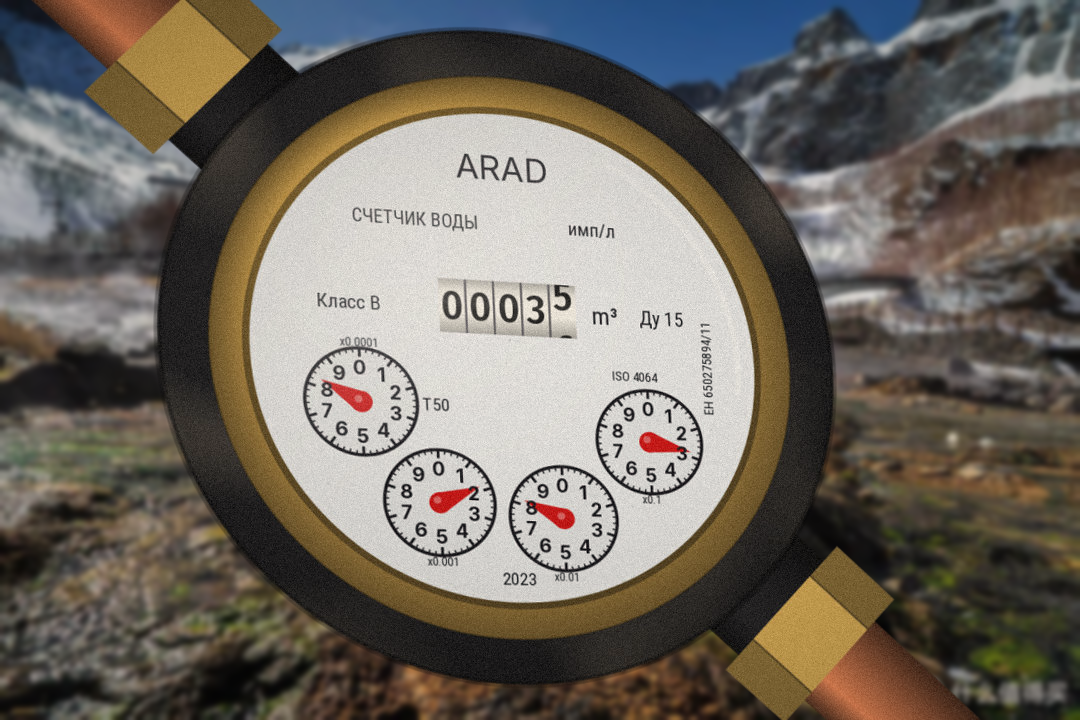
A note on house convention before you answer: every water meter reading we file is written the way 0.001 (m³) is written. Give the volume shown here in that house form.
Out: 35.2818 (m³)
